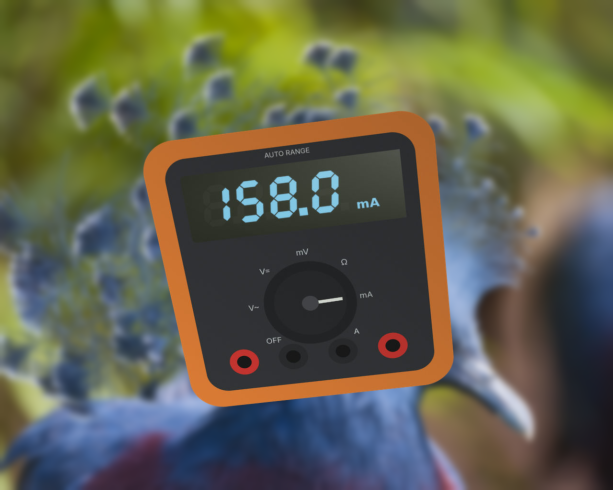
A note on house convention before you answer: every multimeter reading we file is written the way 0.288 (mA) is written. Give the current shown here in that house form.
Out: 158.0 (mA)
